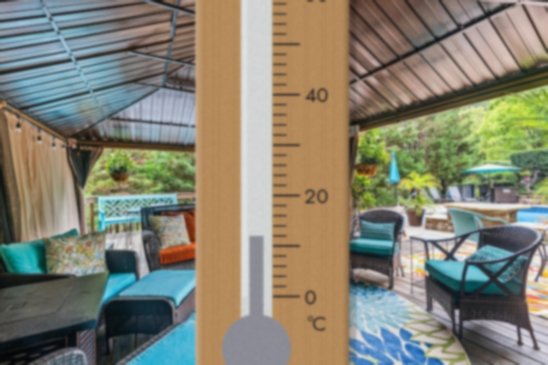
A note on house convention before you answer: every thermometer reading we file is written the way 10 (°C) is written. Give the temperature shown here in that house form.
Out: 12 (°C)
